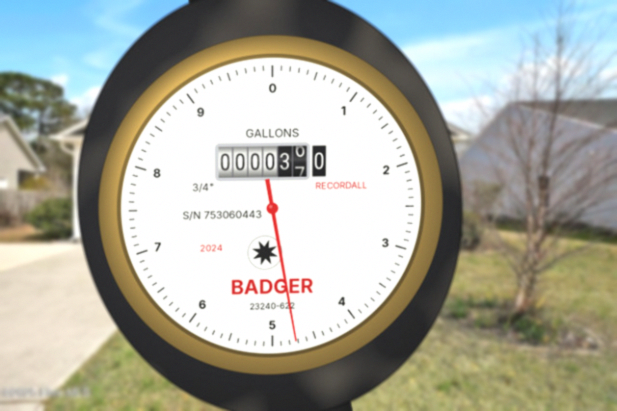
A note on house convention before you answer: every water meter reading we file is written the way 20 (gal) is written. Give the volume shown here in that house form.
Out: 364.7 (gal)
